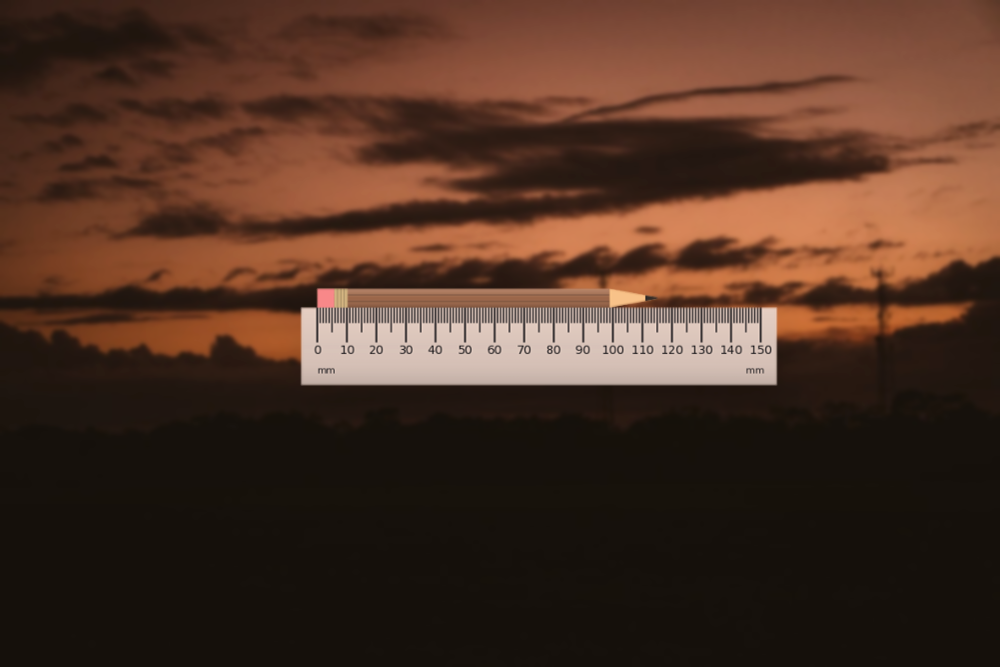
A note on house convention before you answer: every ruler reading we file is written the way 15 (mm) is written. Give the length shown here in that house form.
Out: 115 (mm)
